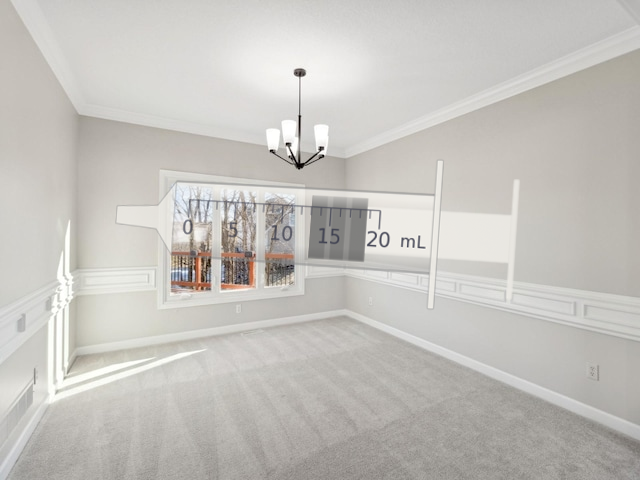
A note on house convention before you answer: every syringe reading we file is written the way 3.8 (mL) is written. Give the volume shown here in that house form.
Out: 13 (mL)
